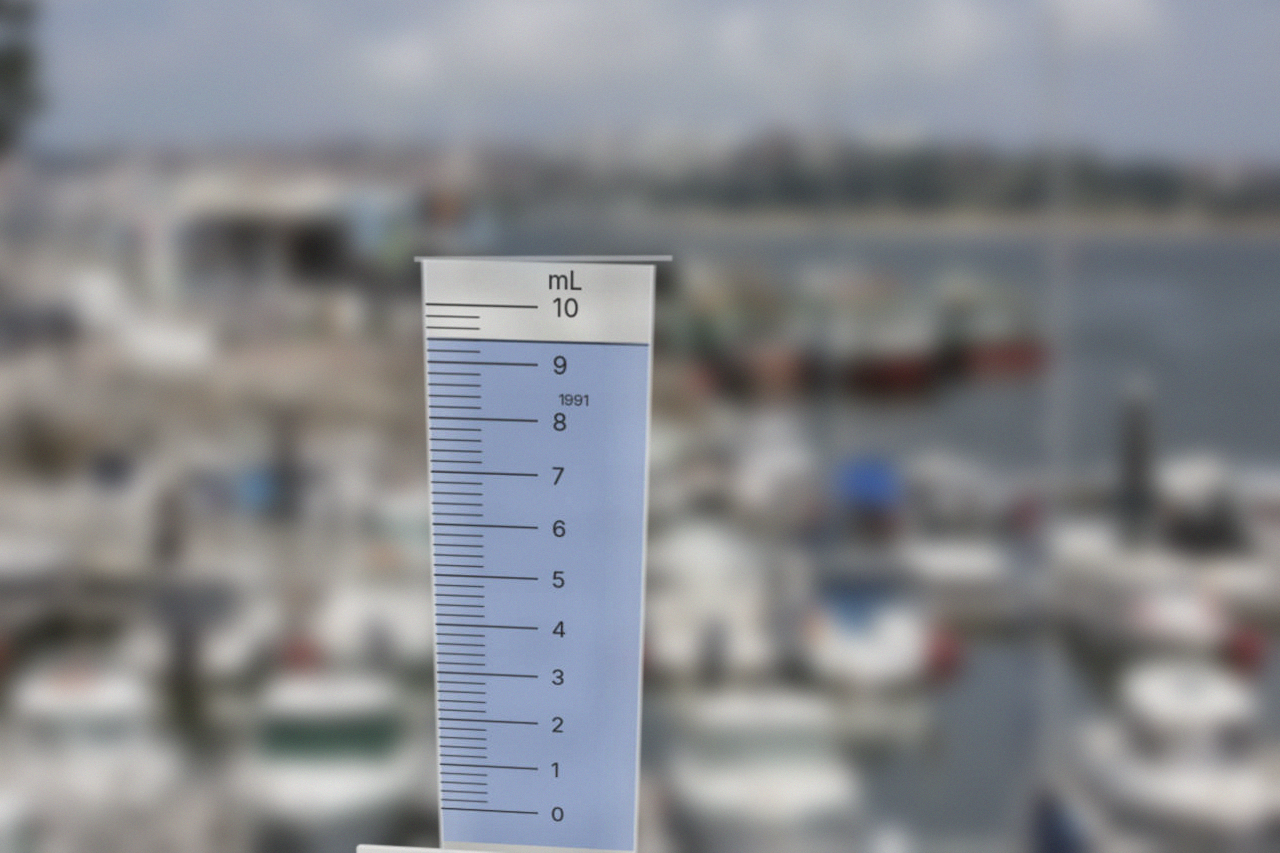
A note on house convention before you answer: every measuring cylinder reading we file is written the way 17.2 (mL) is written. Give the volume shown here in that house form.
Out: 9.4 (mL)
